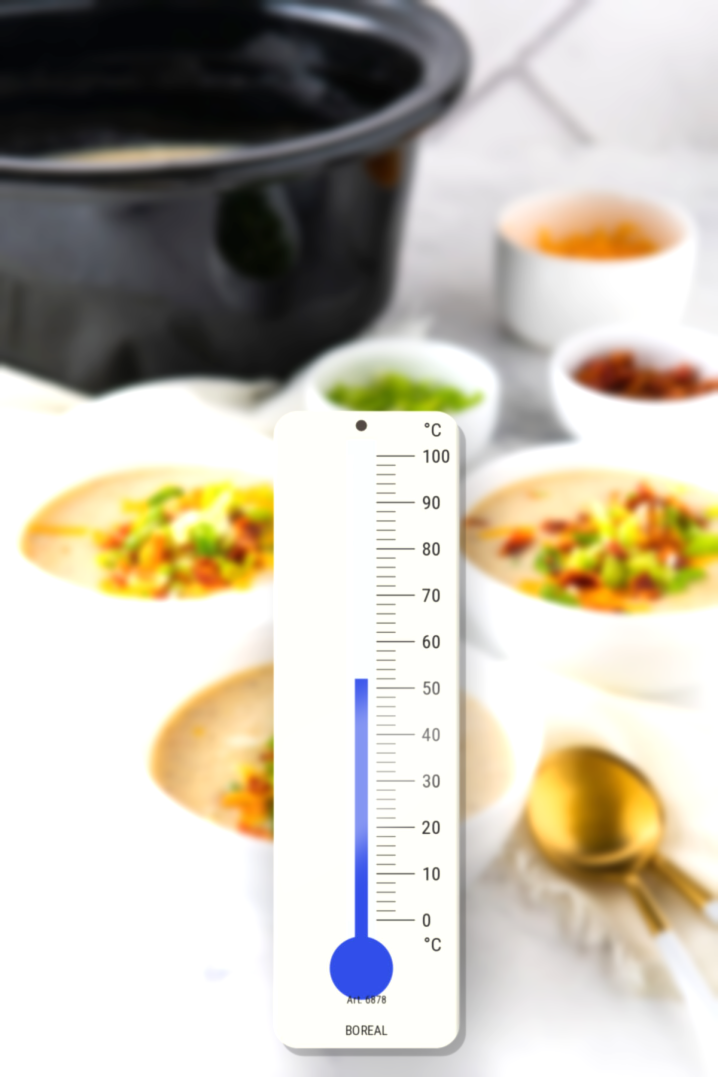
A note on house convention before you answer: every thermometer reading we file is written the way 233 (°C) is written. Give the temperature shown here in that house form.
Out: 52 (°C)
